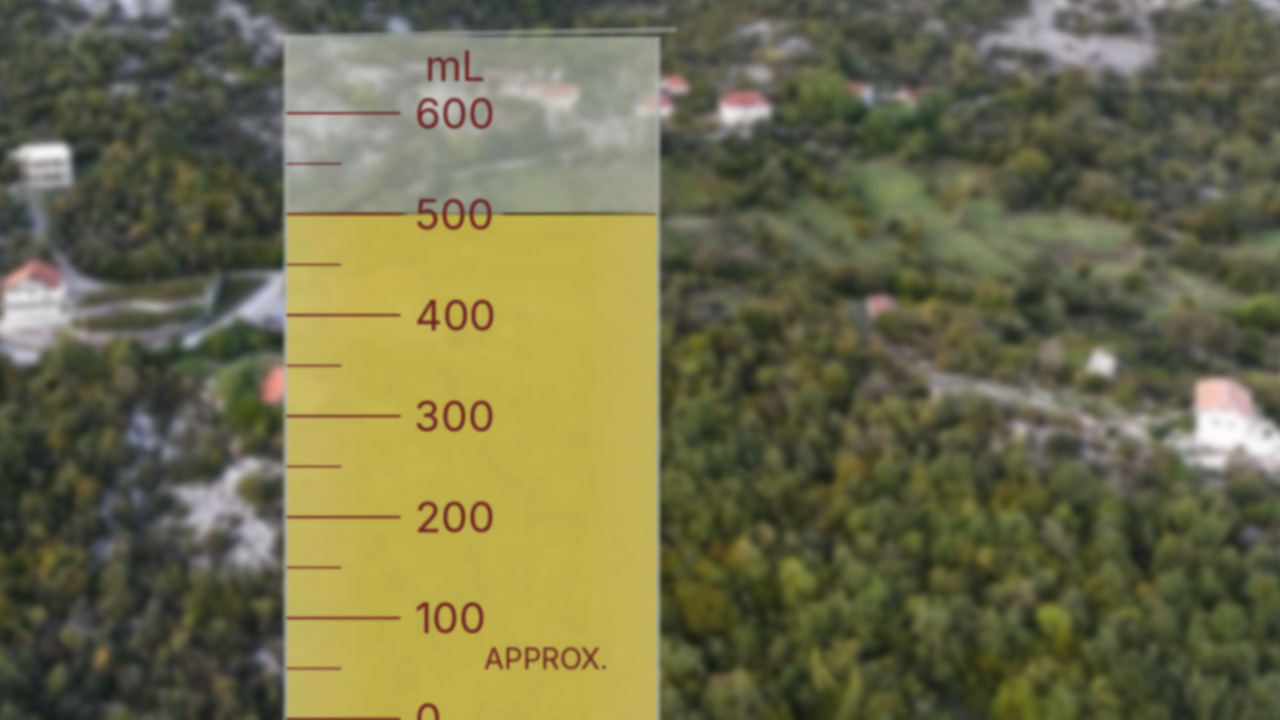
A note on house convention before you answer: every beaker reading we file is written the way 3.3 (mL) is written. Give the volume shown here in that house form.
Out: 500 (mL)
